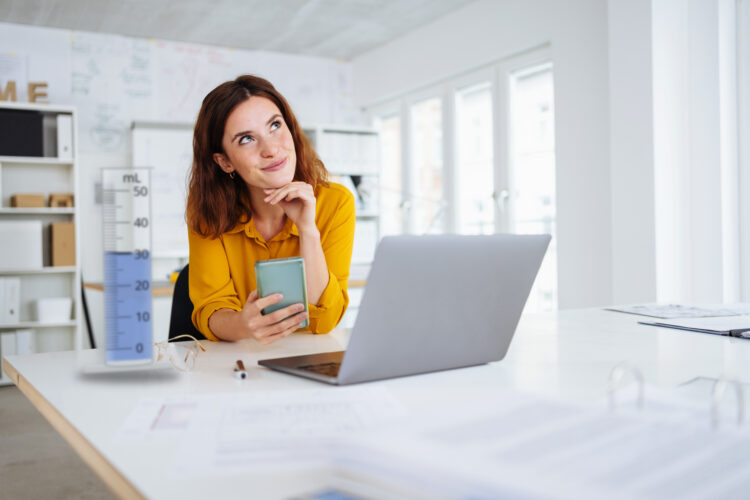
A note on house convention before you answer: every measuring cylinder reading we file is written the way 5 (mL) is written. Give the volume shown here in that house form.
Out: 30 (mL)
